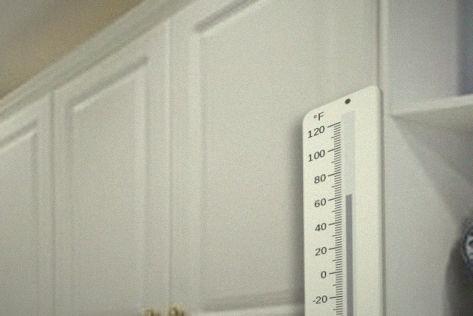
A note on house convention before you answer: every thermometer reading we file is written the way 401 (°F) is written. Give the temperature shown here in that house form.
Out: 60 (°F)
